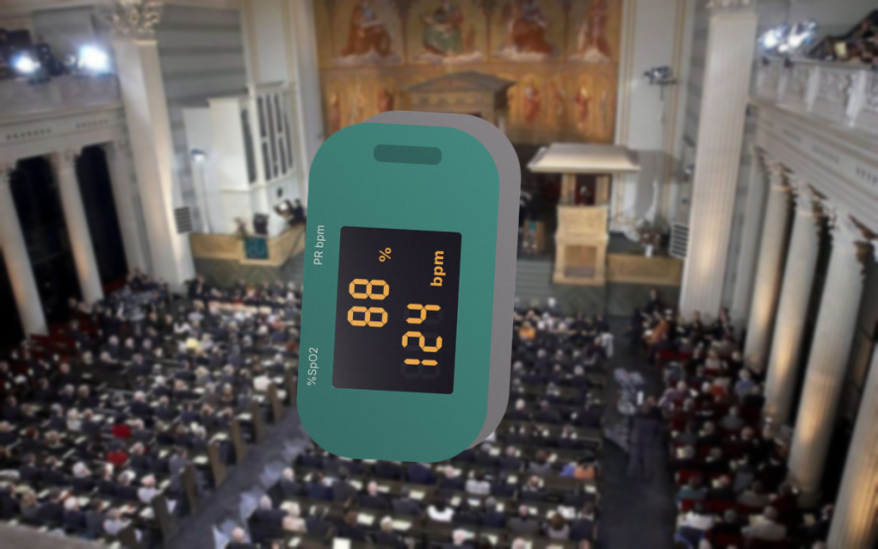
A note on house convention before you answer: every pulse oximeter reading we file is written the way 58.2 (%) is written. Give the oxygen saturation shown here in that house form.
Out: 88 (%)
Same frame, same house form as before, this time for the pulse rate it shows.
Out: 124 (bpm)
